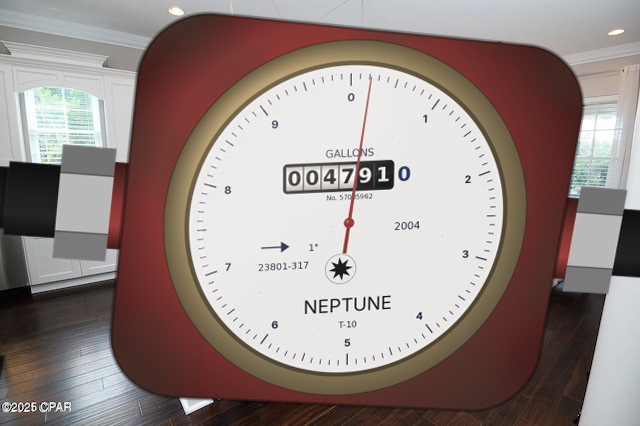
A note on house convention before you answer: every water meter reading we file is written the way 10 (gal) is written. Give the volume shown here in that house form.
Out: 47910.2 (gal)
